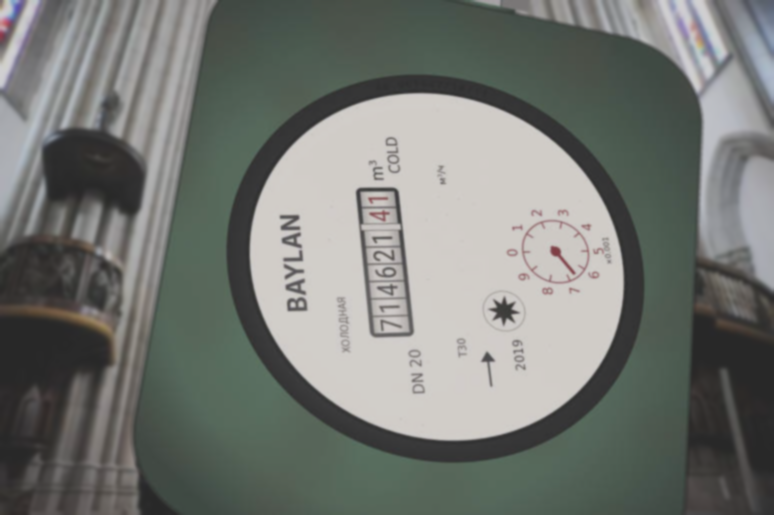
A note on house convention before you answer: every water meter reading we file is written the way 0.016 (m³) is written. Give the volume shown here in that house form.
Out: 714621.416 (m³)
